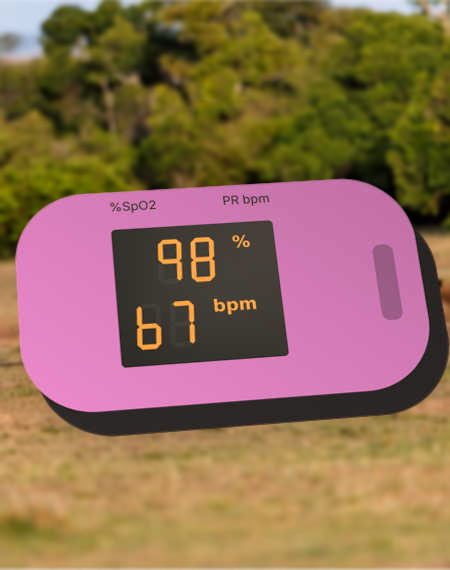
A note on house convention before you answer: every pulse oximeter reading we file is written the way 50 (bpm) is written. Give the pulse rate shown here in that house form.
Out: 67 (bpm)
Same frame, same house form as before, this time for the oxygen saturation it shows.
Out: 98 (%)
